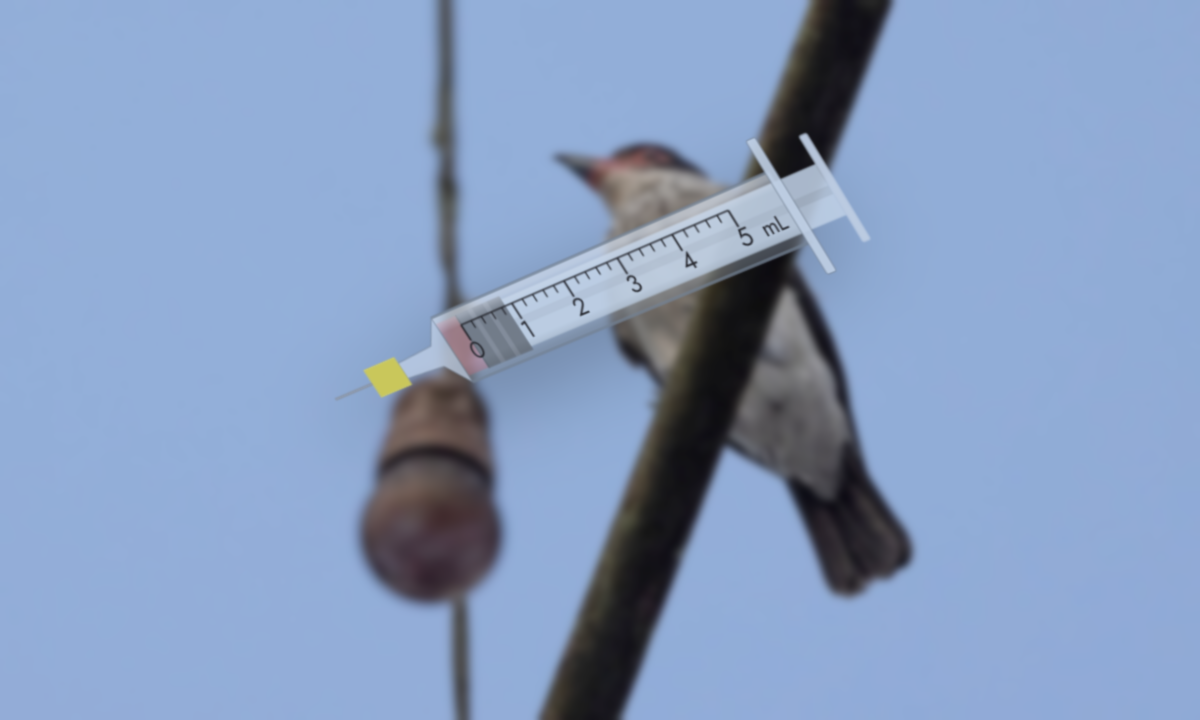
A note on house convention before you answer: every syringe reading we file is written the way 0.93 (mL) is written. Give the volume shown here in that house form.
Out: 0 (mL)
